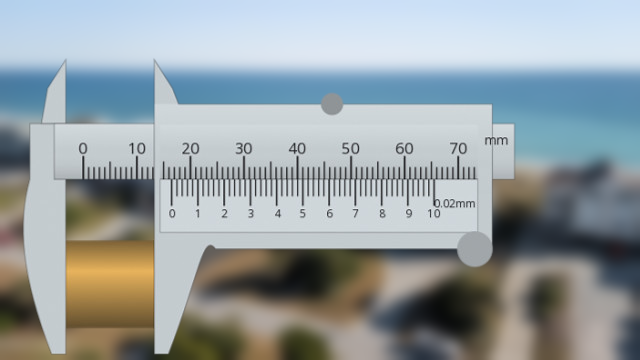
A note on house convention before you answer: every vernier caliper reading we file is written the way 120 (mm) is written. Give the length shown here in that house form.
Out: 16.5 (mm)
